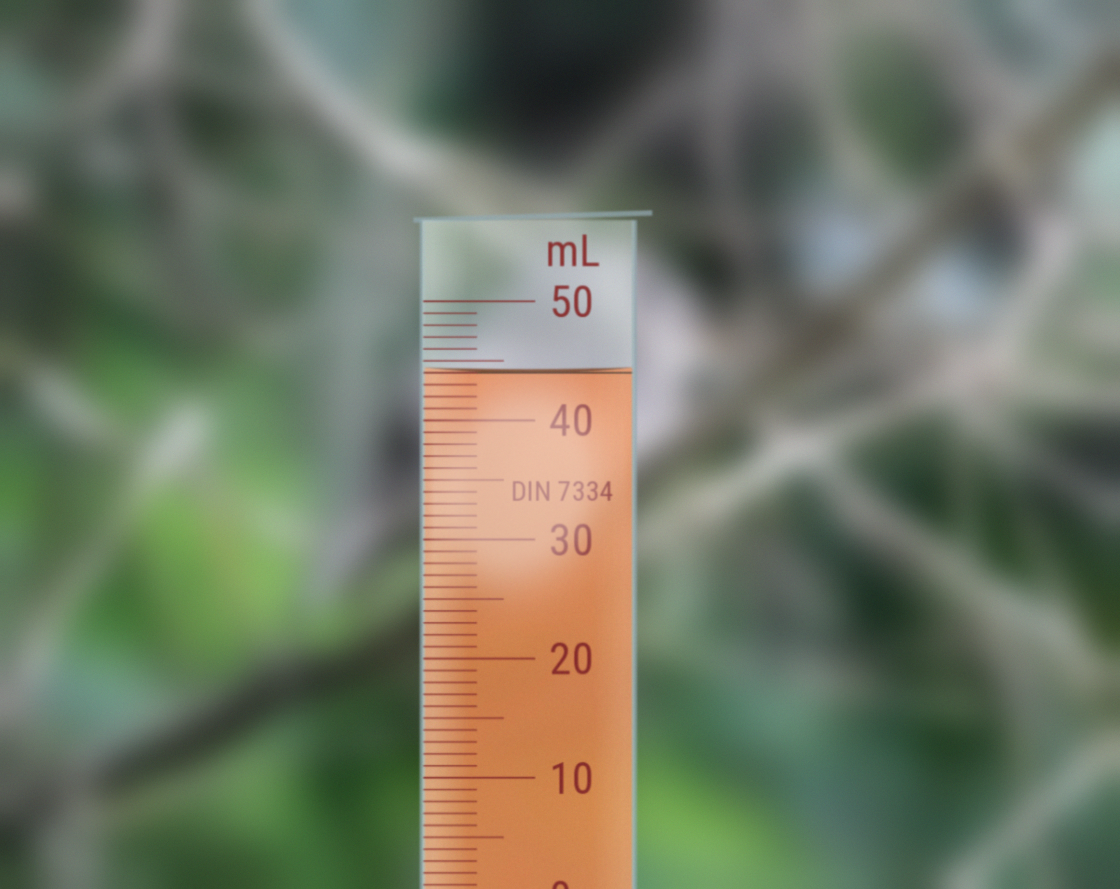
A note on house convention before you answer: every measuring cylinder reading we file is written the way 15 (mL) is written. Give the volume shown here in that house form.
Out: 44 (mL)
